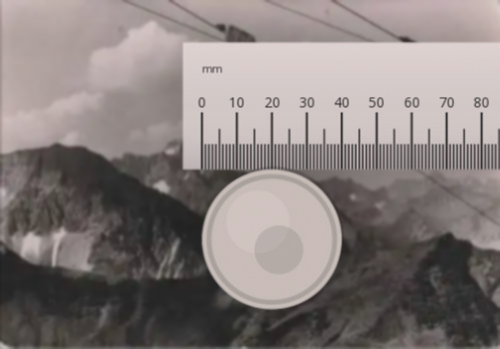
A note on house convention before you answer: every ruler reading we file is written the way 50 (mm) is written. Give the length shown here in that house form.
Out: 40 (mm)
